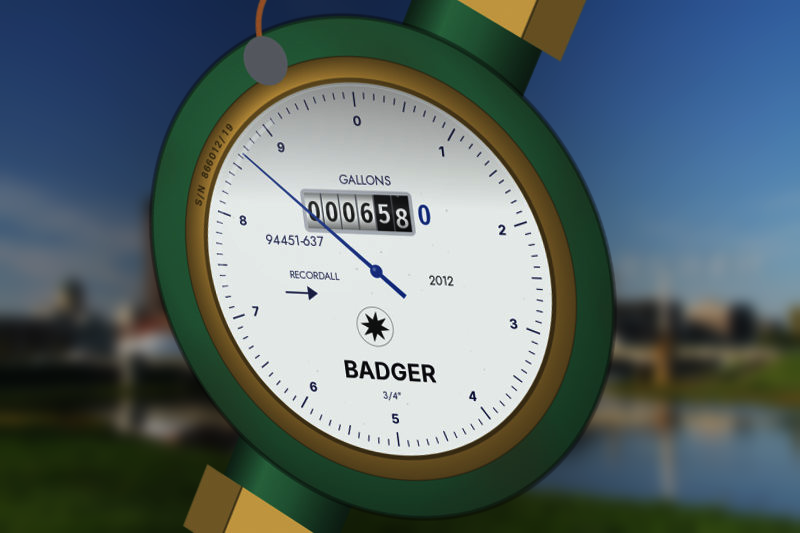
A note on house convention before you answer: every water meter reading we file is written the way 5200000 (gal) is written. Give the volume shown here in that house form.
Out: 6578.6 (gal)
